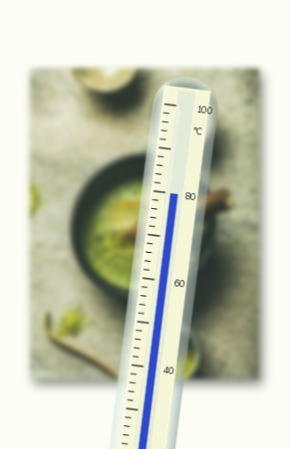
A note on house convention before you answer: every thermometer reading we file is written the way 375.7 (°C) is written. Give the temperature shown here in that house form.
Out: 80 (°C)
